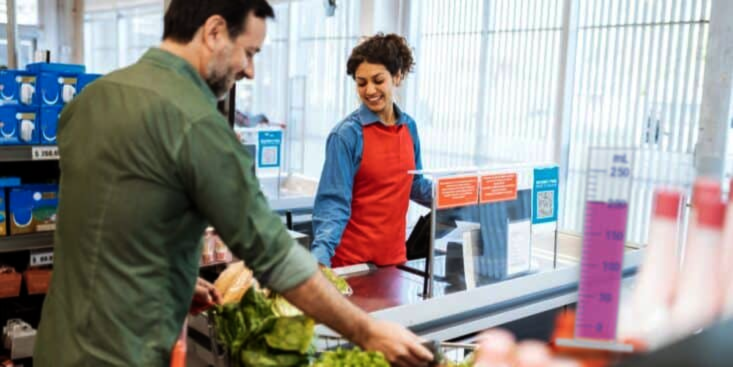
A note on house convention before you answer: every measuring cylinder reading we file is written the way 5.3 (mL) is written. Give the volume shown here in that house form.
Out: 200 (mL)
